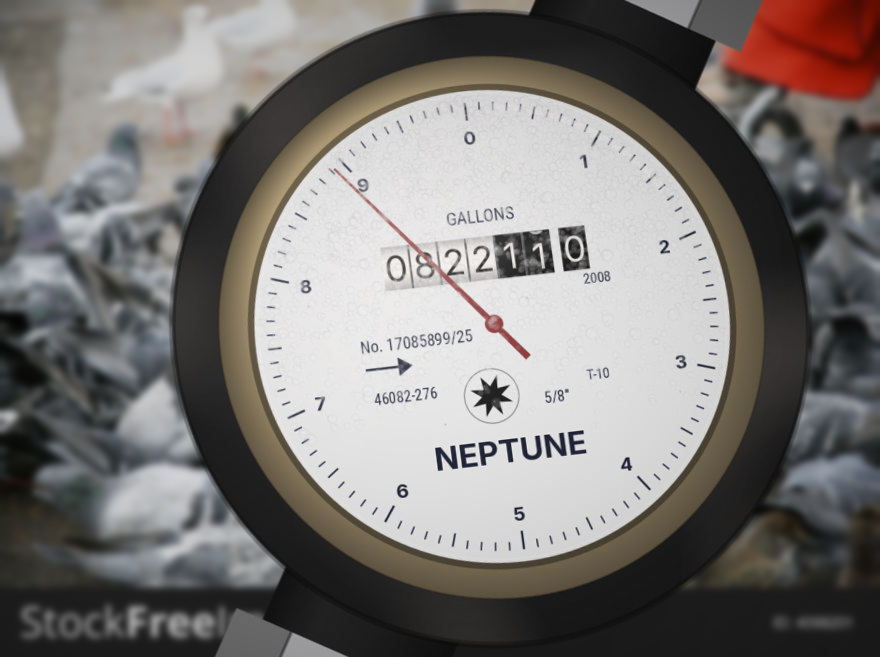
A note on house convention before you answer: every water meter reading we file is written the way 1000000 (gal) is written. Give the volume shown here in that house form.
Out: 822108.9 (gal)
